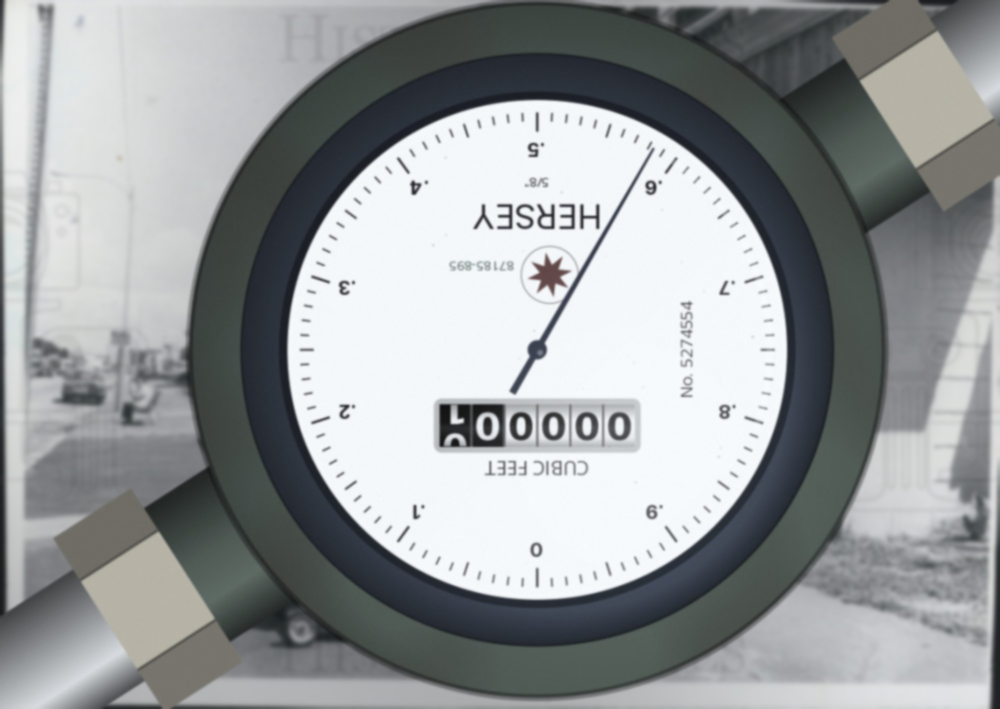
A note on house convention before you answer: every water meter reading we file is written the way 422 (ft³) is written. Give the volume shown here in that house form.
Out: 0.58 (ft³)
